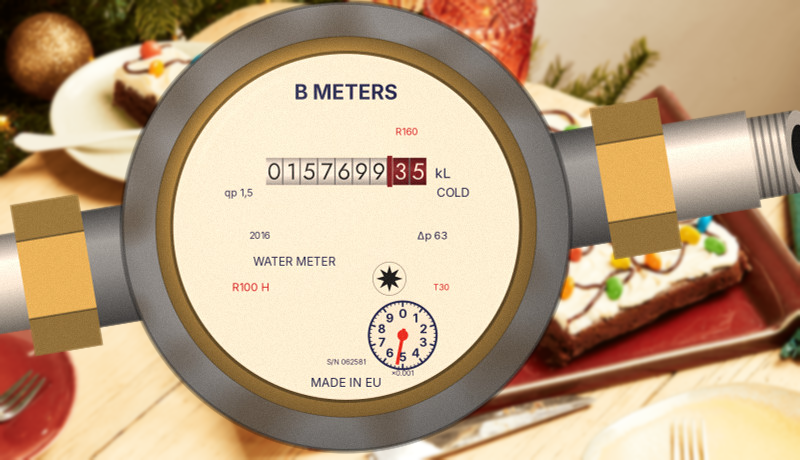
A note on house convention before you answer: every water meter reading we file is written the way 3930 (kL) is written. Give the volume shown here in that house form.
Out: 157699.355 (kL)
